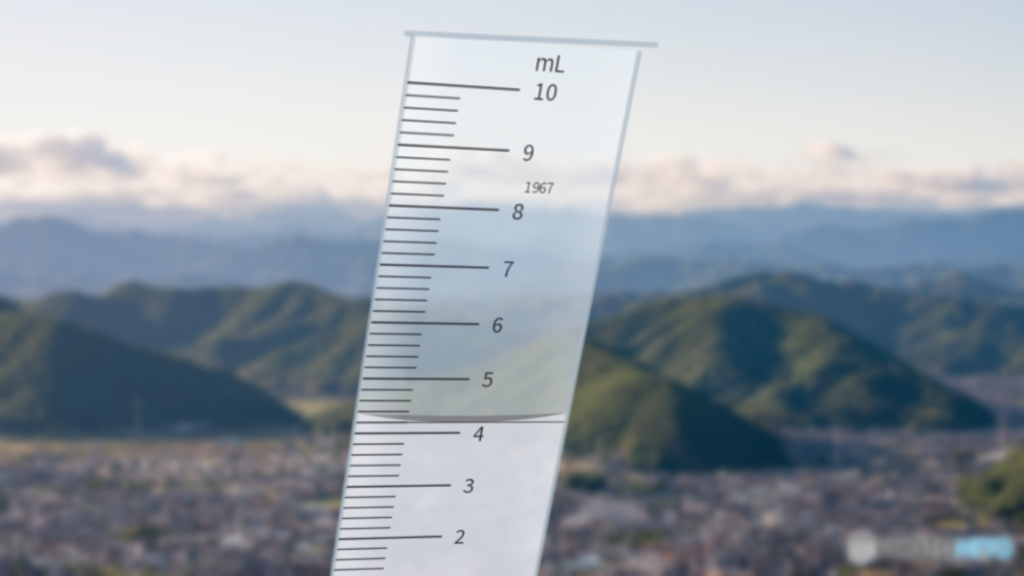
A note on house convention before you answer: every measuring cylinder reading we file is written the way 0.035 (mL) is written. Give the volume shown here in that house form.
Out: 4.2 (mL)
